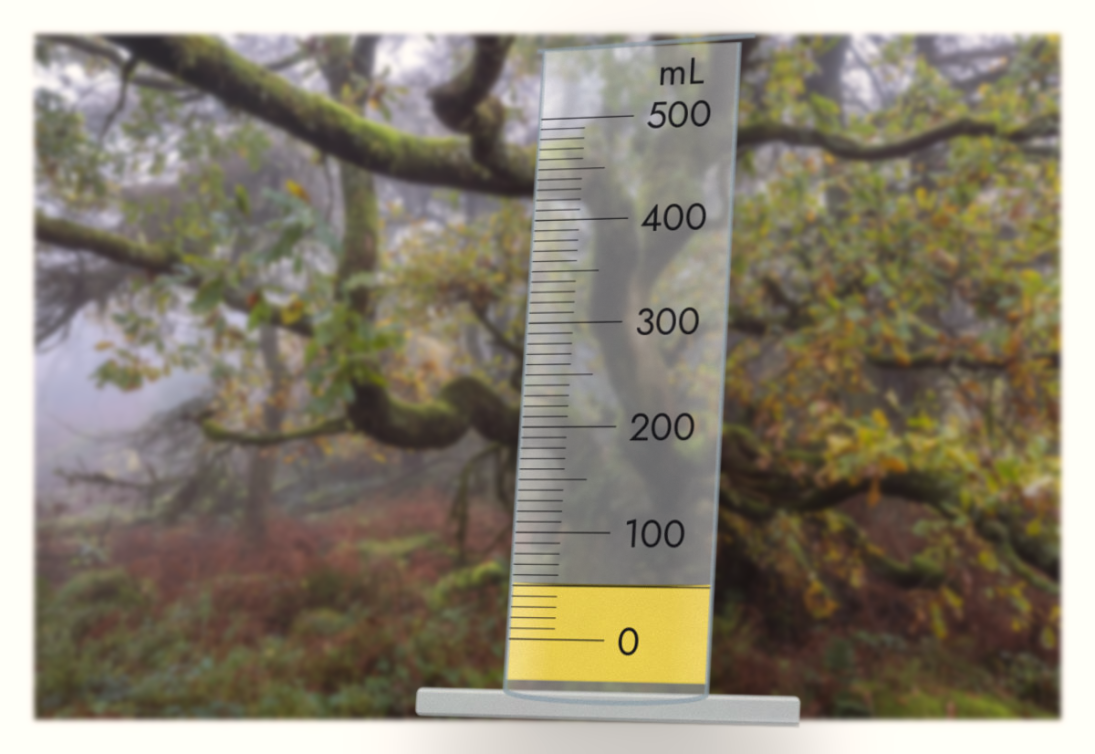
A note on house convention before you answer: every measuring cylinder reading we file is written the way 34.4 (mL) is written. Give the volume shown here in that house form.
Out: 50 (mL)
